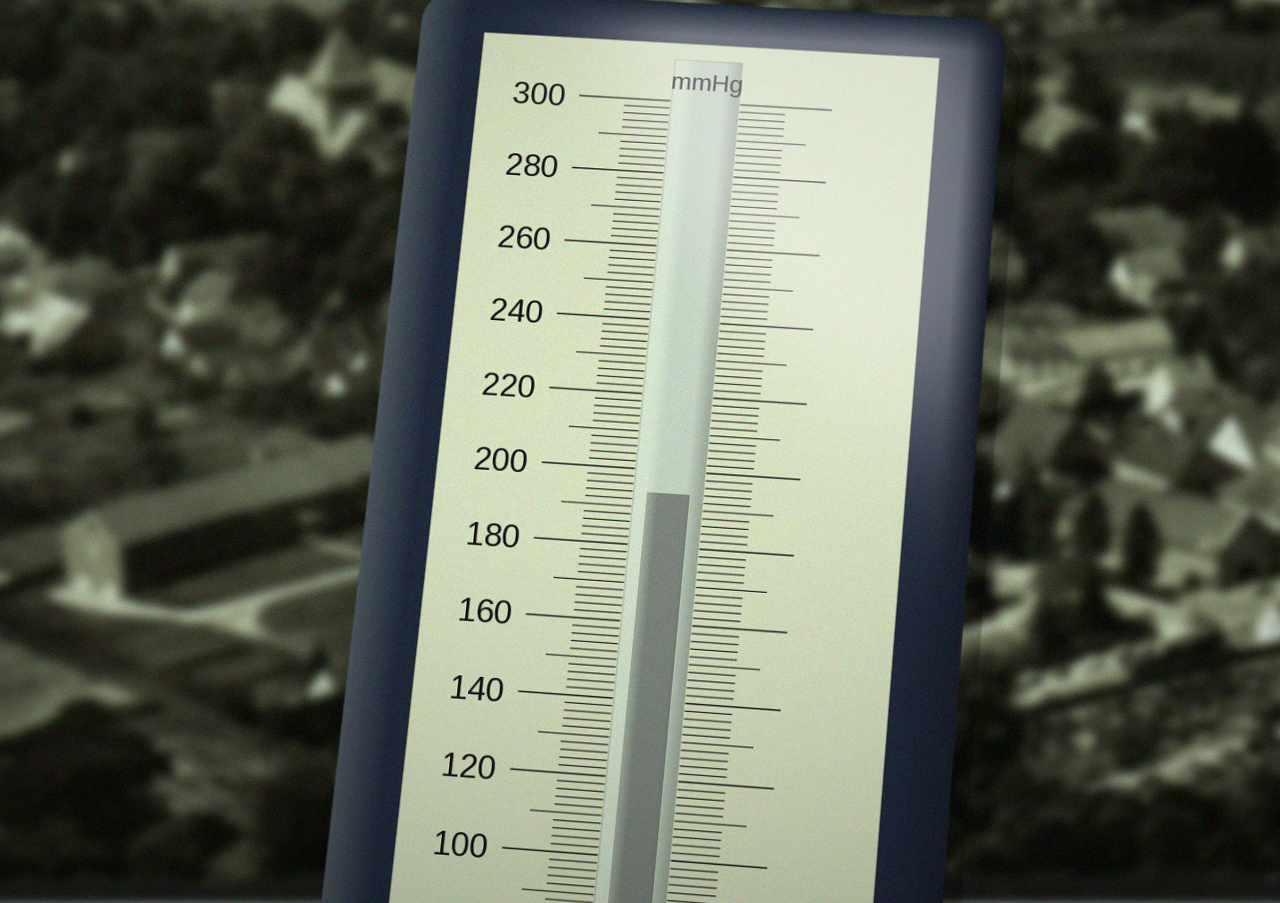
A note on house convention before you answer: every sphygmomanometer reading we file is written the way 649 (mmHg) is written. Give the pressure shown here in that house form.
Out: 194 (mmHg)
